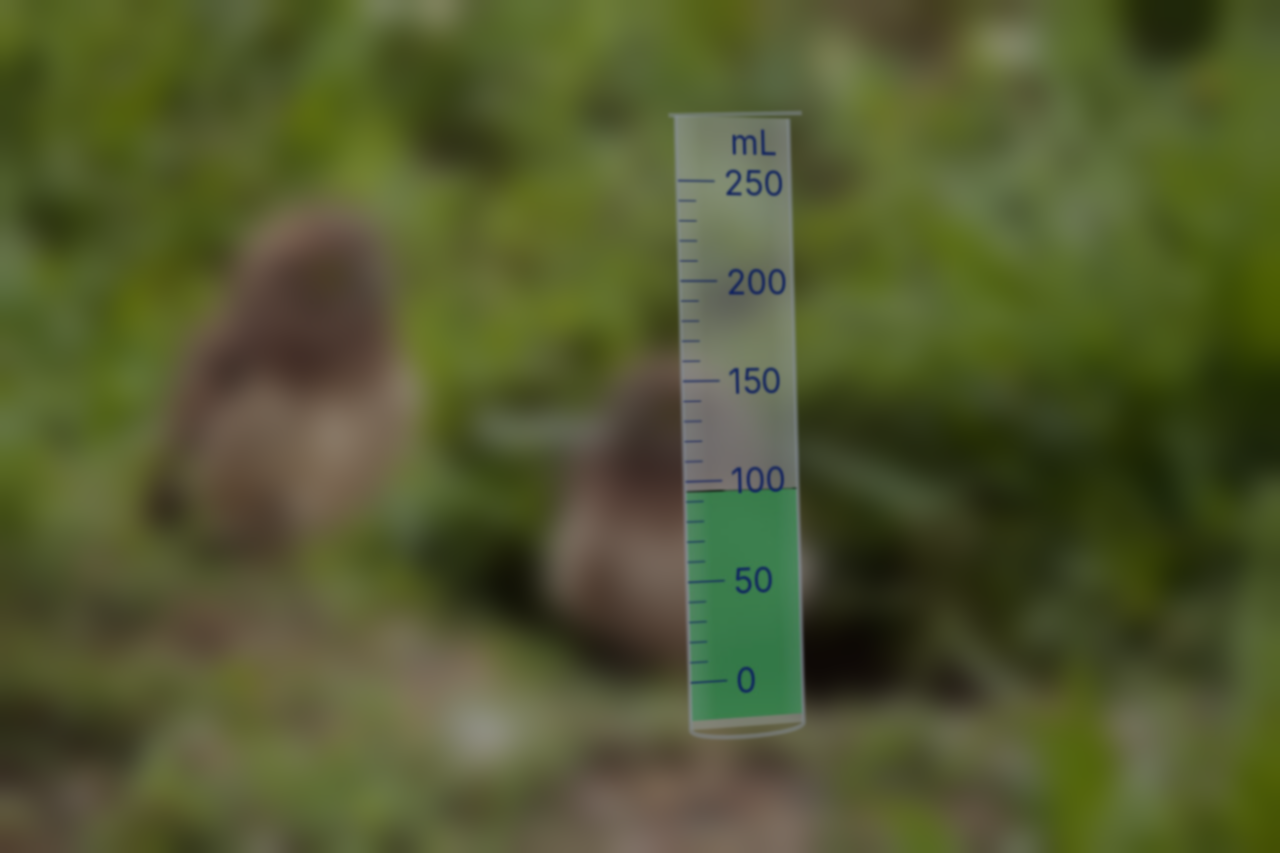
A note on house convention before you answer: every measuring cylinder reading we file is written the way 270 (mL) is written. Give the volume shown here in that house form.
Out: 95 (mL)
